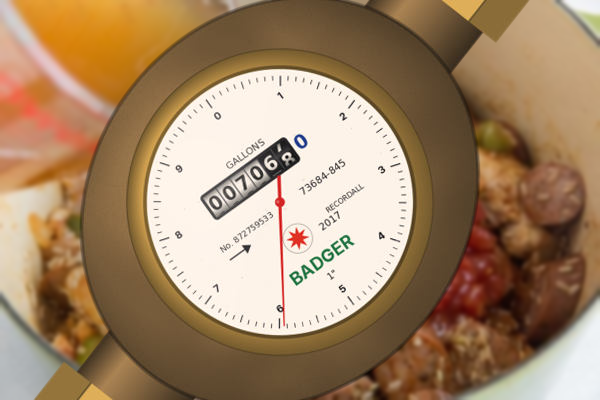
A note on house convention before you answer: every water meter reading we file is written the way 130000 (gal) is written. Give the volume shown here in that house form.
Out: 70675.9 (gal)
